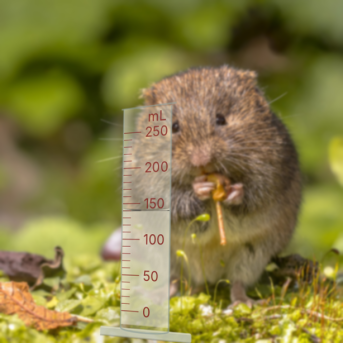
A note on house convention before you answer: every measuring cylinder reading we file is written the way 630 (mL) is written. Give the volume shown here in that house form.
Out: 140 (mL)
